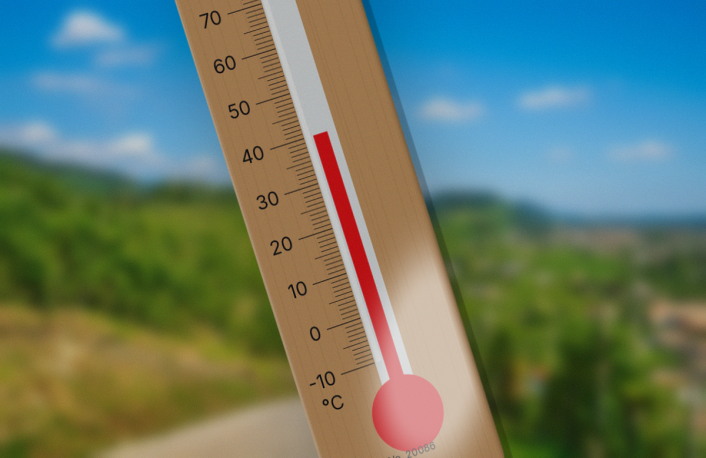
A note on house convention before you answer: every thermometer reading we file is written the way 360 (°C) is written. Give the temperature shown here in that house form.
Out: 40 (°C)
